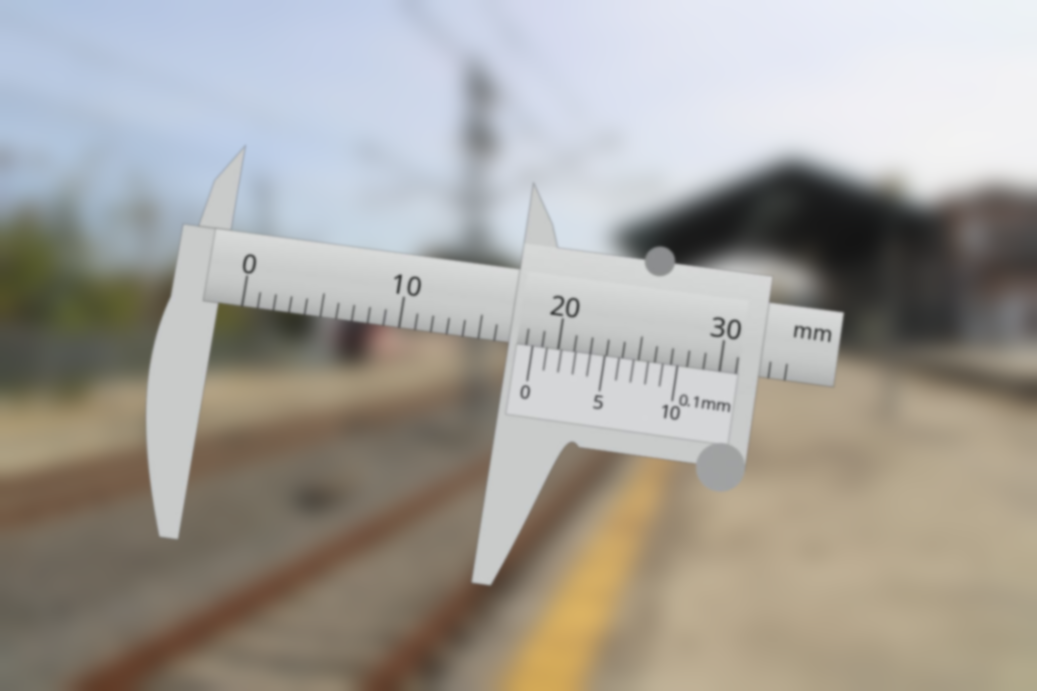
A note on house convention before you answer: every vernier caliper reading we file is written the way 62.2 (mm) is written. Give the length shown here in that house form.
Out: 18.4 (mm)
